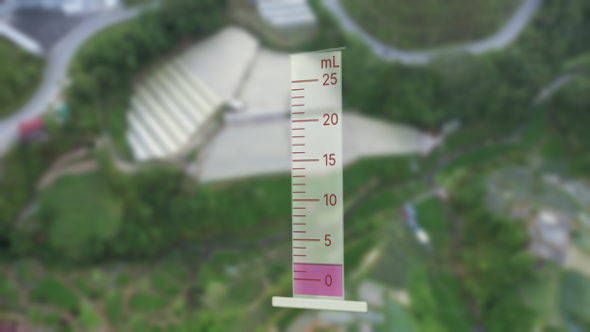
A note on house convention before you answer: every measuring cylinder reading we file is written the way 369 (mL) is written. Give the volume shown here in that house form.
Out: 2 (mL)
